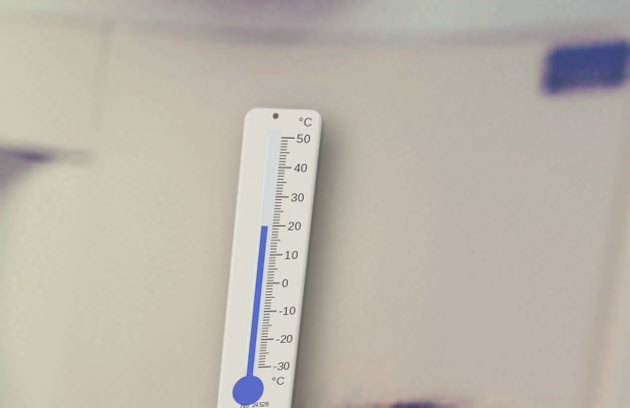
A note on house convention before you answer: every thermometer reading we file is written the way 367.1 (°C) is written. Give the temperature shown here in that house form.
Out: 20 (°C)
